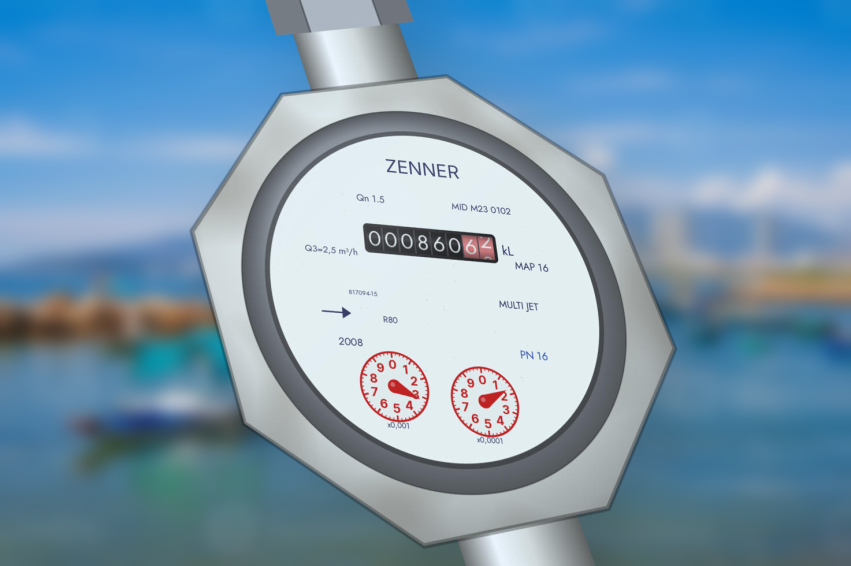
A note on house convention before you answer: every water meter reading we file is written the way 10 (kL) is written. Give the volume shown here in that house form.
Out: 860.6231 (kL)
